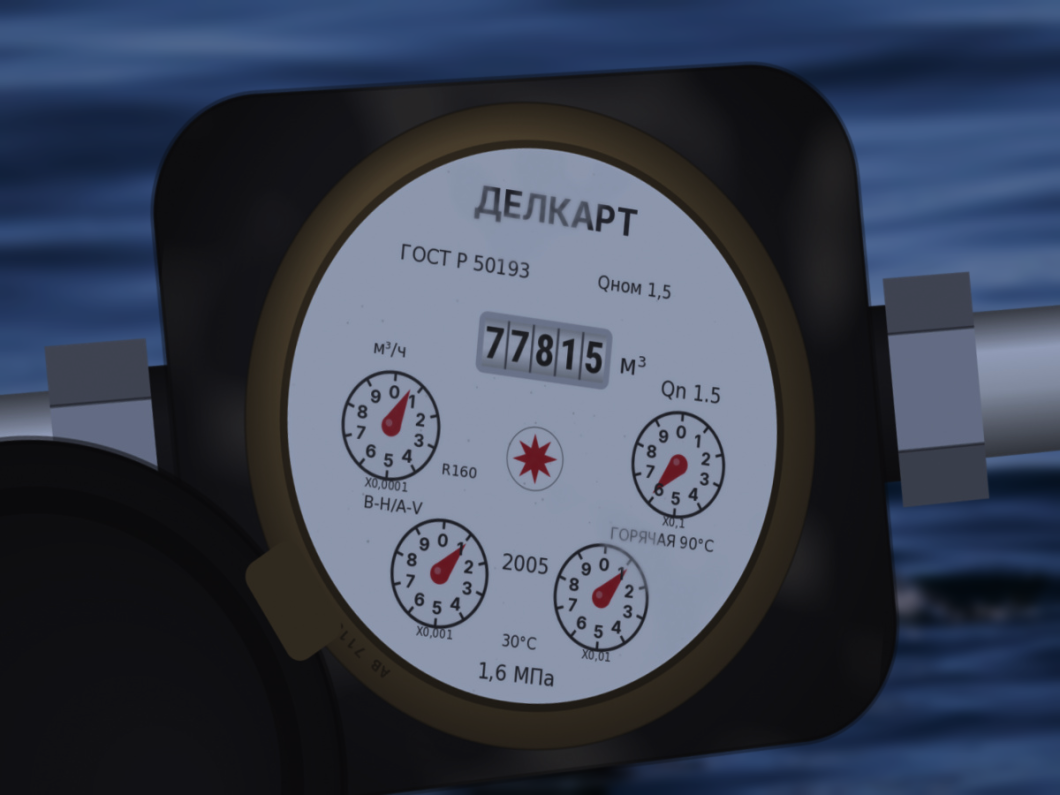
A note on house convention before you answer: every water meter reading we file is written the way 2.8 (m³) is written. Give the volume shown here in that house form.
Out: 77815.6110 (m³)
